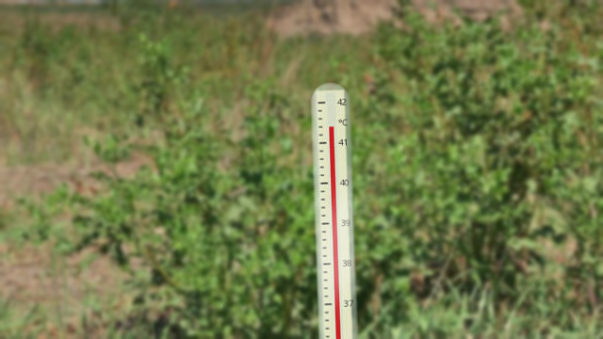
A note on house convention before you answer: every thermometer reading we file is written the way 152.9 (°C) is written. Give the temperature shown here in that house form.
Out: 41.4 (°C)
